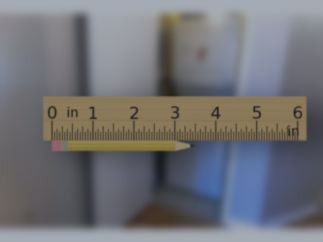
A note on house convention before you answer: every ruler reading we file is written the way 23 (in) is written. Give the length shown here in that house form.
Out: 3.5 (in)
